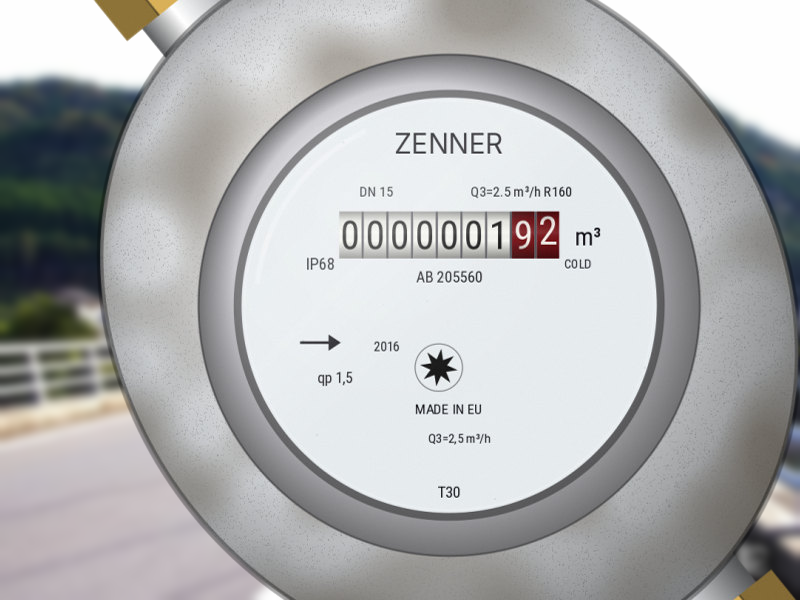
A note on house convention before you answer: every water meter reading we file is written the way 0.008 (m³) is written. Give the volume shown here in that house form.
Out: 1.92 (m³)
